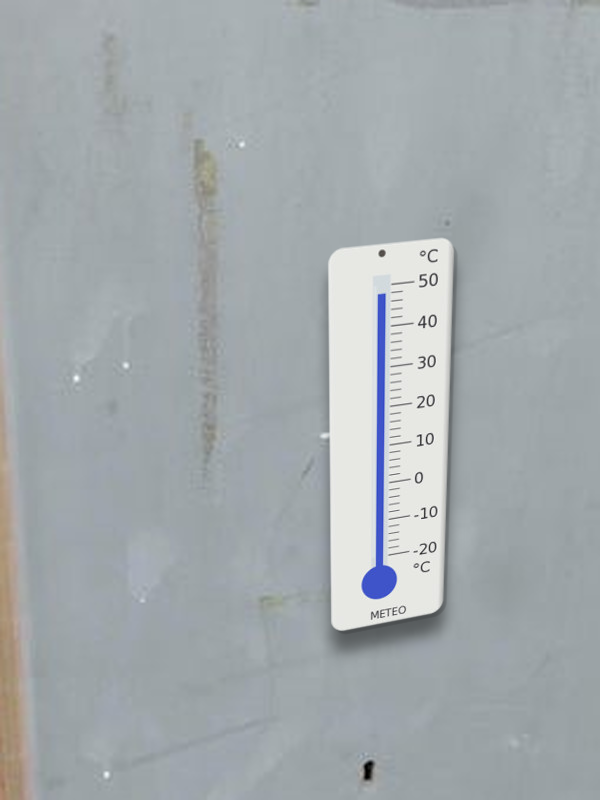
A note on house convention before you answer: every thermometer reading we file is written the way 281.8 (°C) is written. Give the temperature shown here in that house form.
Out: 48 (°C)
